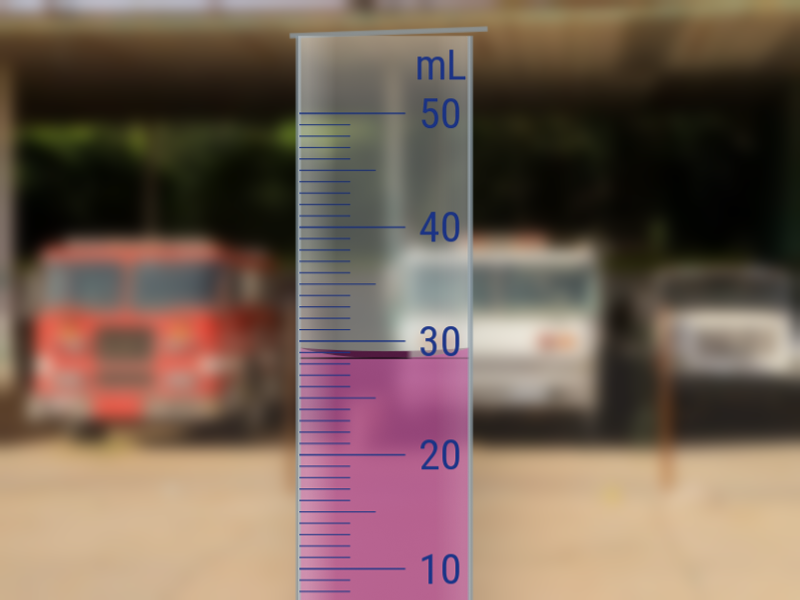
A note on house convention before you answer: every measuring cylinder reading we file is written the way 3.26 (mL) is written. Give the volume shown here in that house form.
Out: 28.5 (mL)
